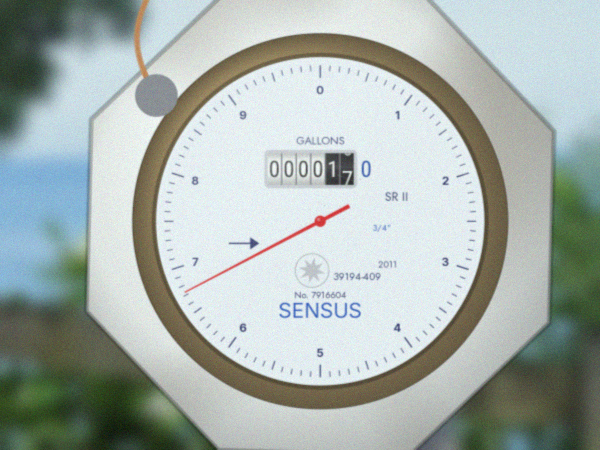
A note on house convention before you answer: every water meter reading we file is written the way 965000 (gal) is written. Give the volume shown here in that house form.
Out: 166.7 (gal)
